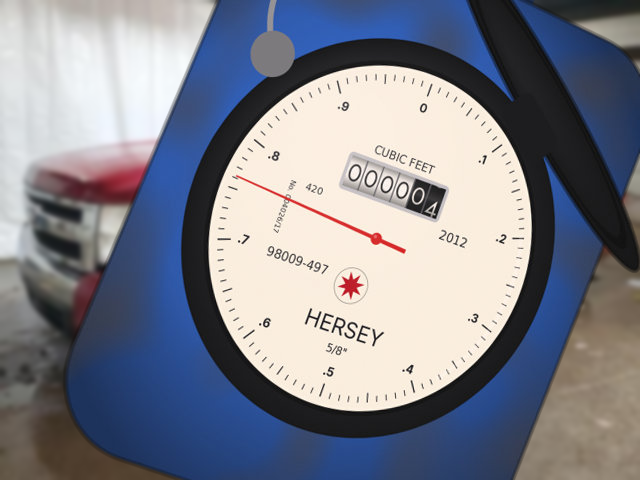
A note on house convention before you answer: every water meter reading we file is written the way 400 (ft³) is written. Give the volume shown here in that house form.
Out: 3.76 (ft³)
